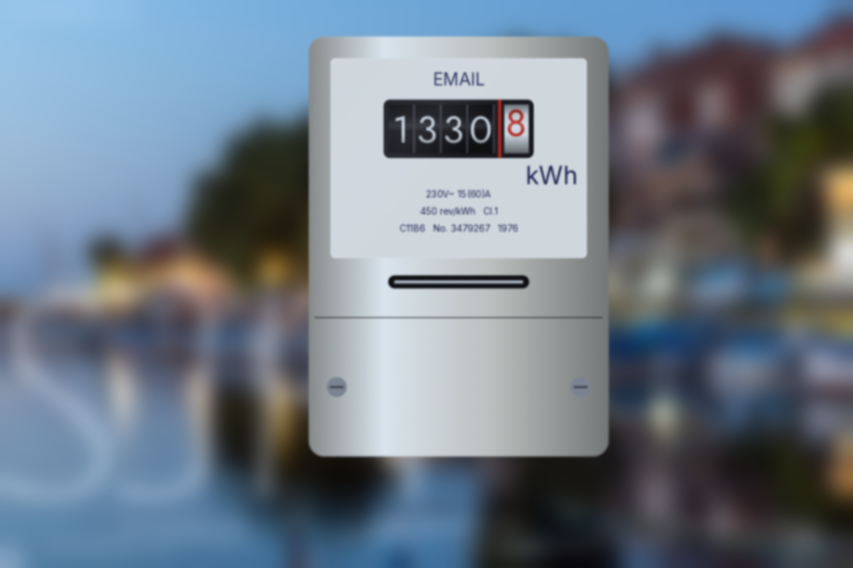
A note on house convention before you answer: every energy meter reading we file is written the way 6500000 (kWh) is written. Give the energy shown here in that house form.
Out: 1330.8 (kWh)
